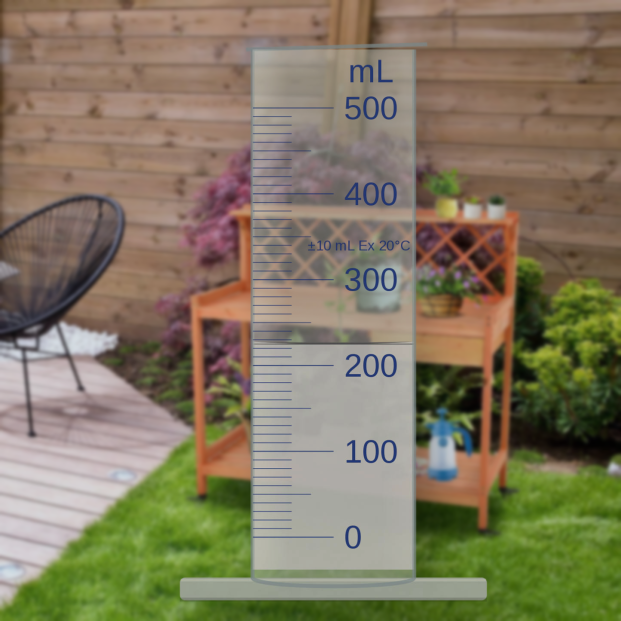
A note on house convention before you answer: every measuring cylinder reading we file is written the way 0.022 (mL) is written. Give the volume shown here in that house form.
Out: 225 (mL)
